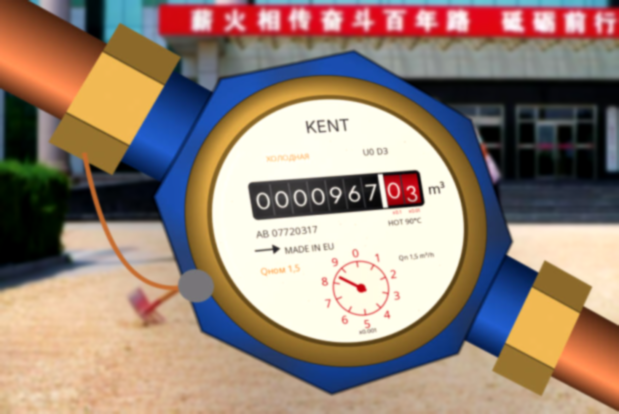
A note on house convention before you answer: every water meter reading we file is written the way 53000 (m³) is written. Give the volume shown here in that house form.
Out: 967.028 (m³)
